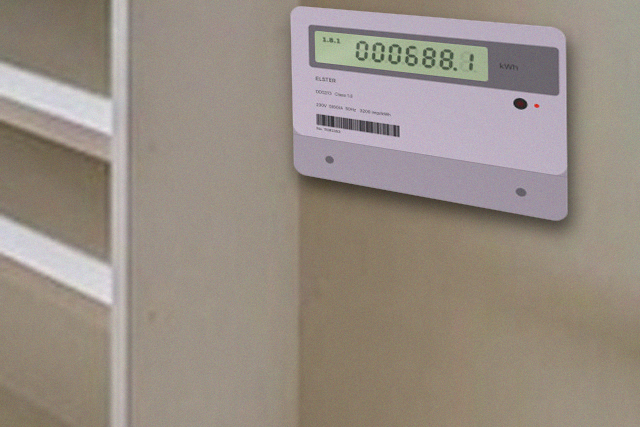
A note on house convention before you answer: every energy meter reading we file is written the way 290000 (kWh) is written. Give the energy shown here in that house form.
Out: 688.1 (kWh)
